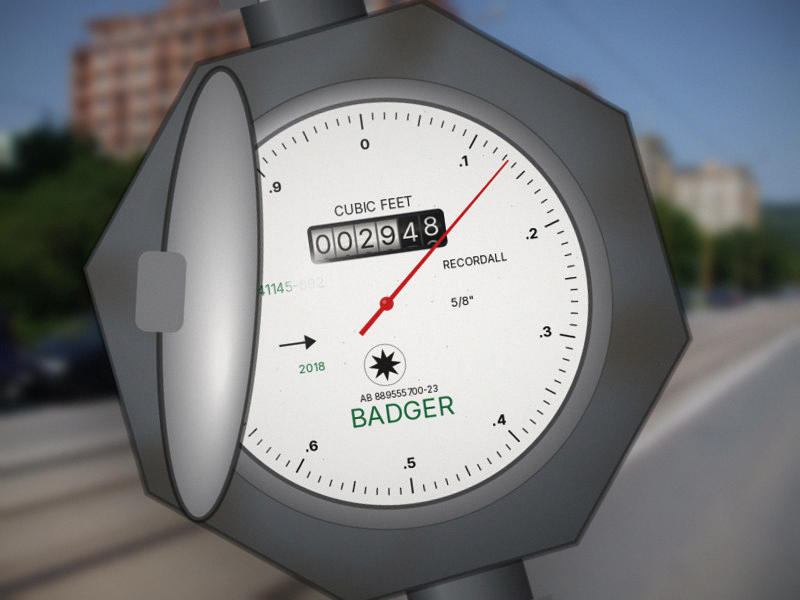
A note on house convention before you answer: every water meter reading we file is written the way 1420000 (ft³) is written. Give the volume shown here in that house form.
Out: 2948.13 (ft³)
